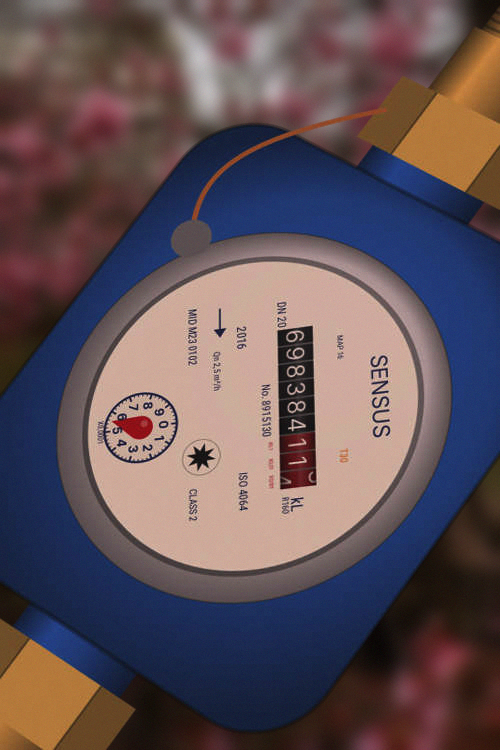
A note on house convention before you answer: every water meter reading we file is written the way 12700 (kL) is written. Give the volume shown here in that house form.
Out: 698384.1135 (kL)
